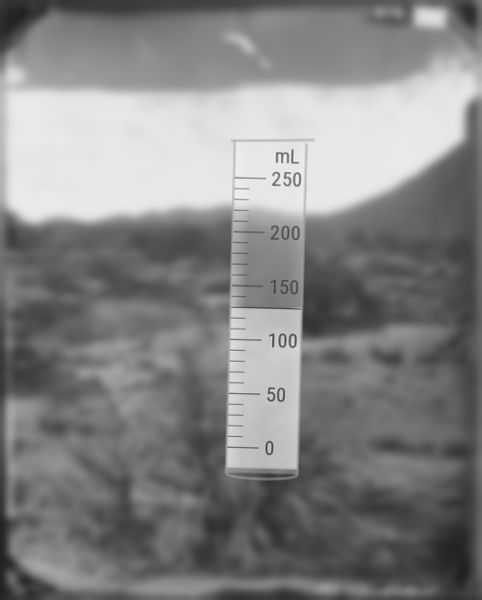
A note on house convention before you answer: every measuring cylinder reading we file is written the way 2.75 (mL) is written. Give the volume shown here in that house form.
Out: 130 (mL)
